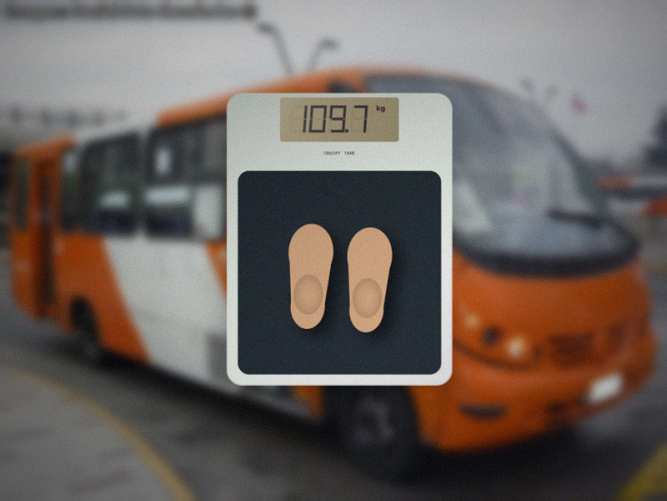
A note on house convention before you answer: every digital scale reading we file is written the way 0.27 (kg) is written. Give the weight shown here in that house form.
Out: 109.7 (kg)
